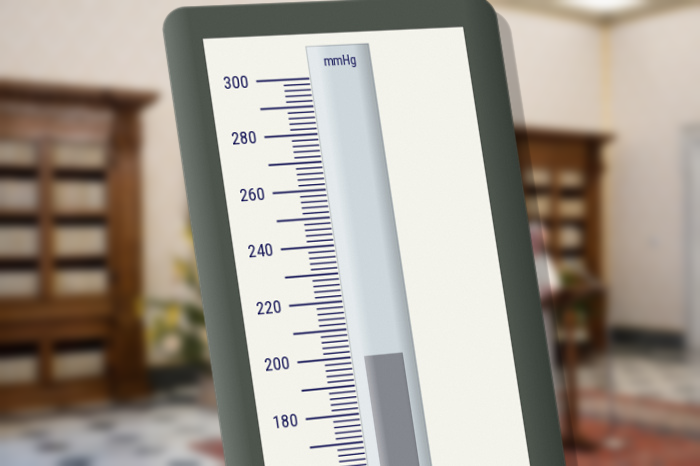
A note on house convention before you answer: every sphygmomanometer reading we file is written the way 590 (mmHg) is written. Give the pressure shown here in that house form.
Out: 200 (mmHg)
